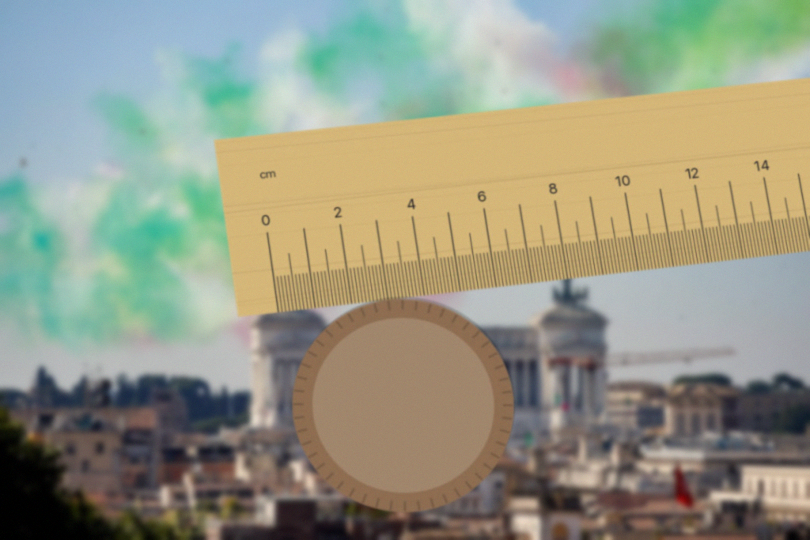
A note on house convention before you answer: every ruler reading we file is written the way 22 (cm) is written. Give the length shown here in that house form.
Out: 6 (cm)
